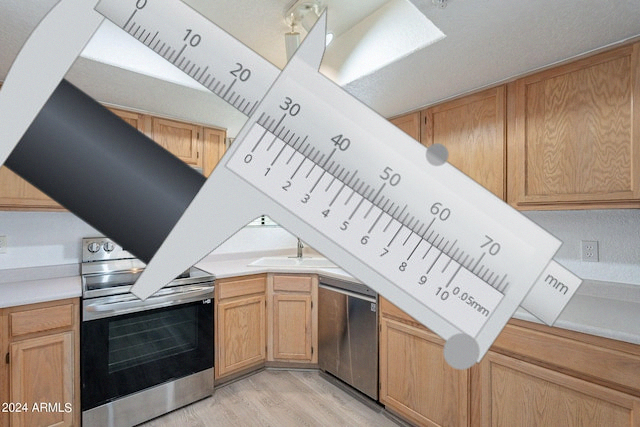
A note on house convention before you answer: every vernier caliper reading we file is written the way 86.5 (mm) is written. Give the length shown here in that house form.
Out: 29.0 (mm)
